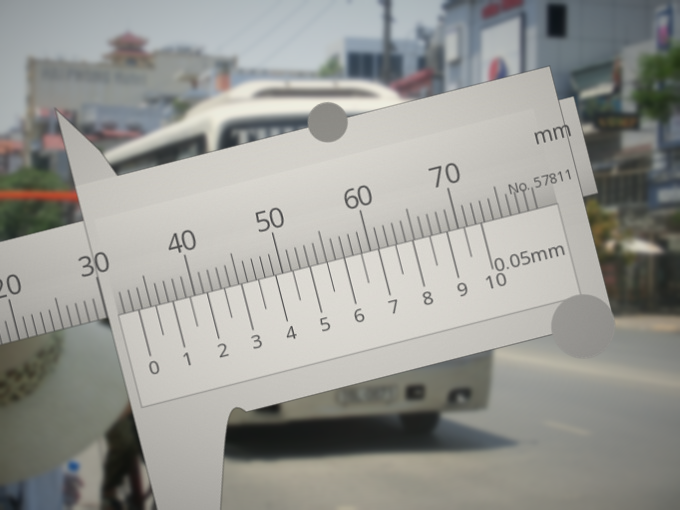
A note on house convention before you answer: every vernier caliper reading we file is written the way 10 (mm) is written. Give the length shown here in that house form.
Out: 33.6 (mm)
